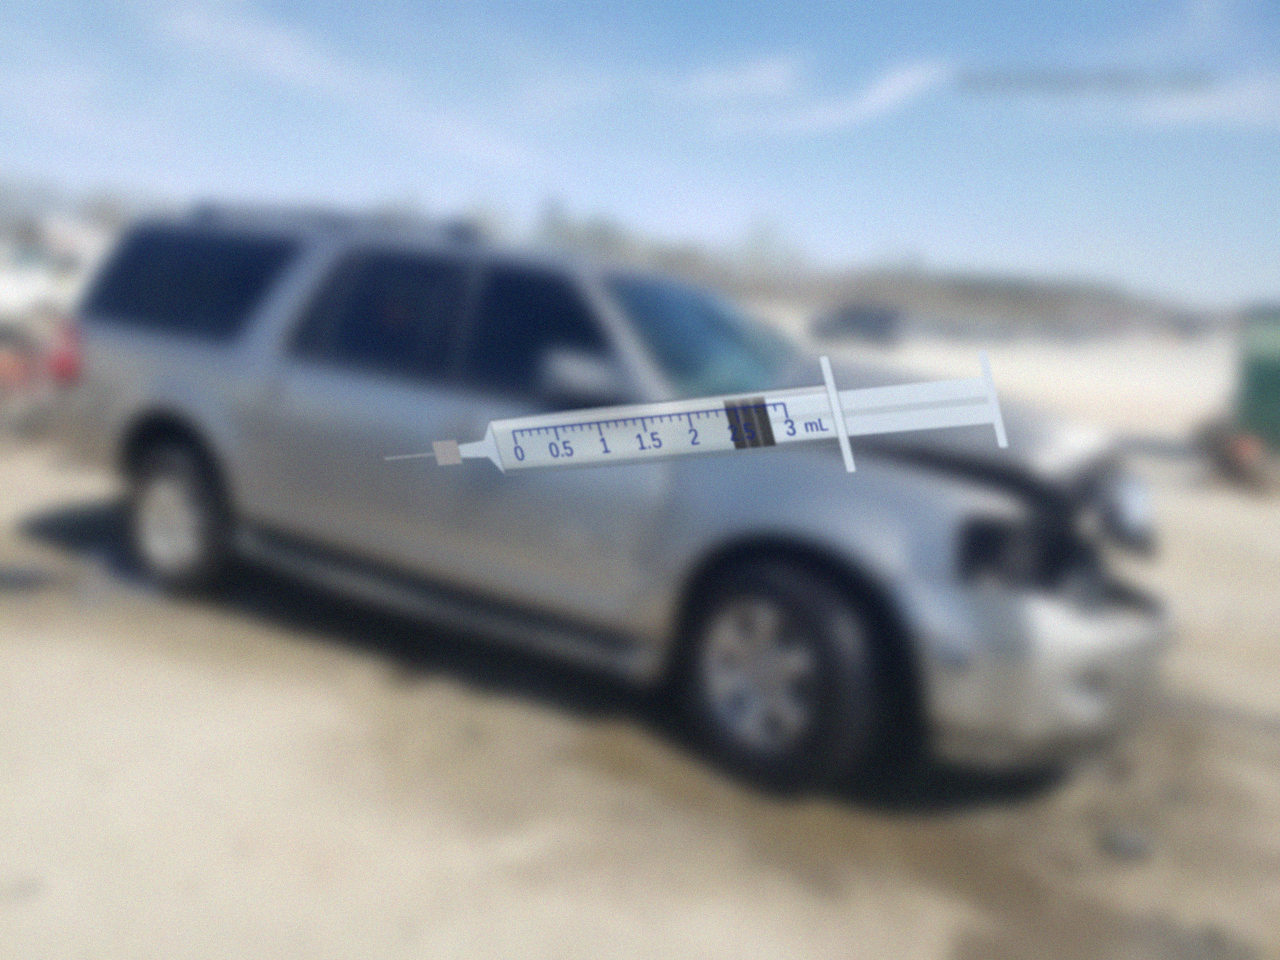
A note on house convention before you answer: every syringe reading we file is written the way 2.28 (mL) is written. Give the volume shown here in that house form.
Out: 2.4 (mL)
